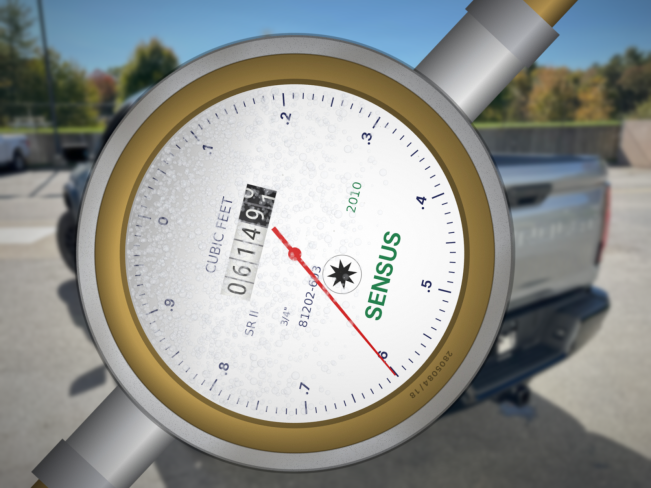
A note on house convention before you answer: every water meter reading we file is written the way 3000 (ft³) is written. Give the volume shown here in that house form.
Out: 61490.60 (ft³)
